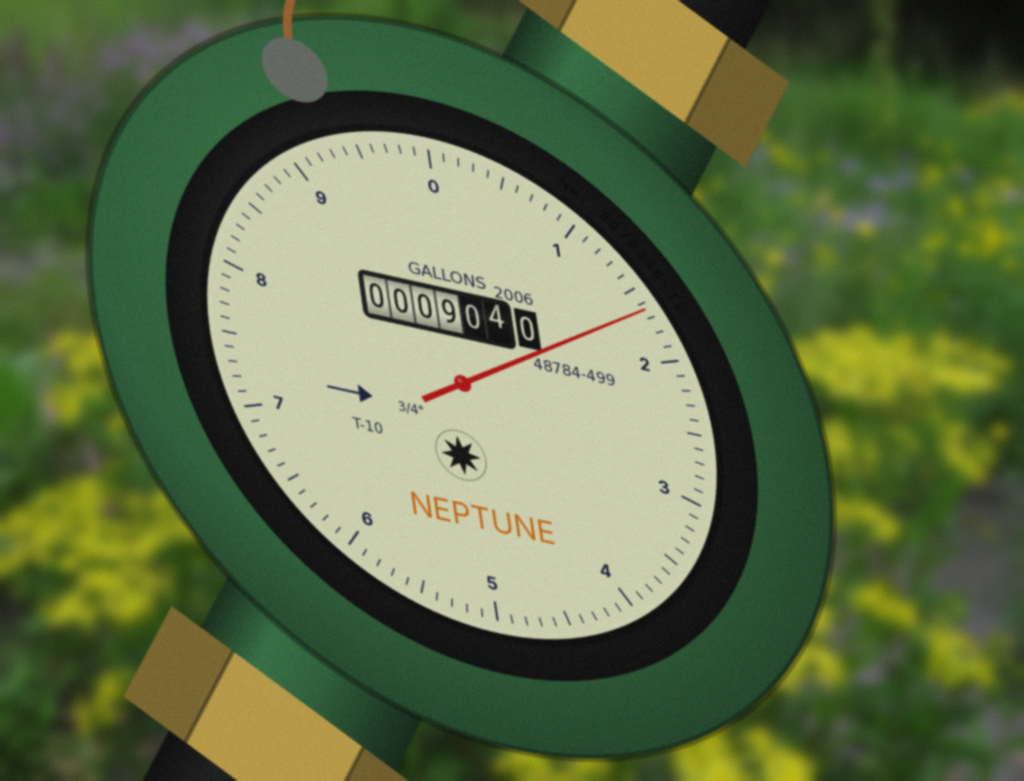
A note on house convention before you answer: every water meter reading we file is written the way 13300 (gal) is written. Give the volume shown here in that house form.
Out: 9041.6 (gal)
